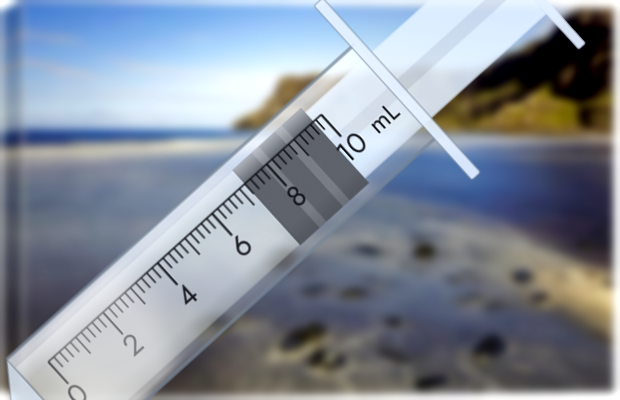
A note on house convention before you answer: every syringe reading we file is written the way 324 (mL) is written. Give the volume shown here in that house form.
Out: 7.2 (mL)
